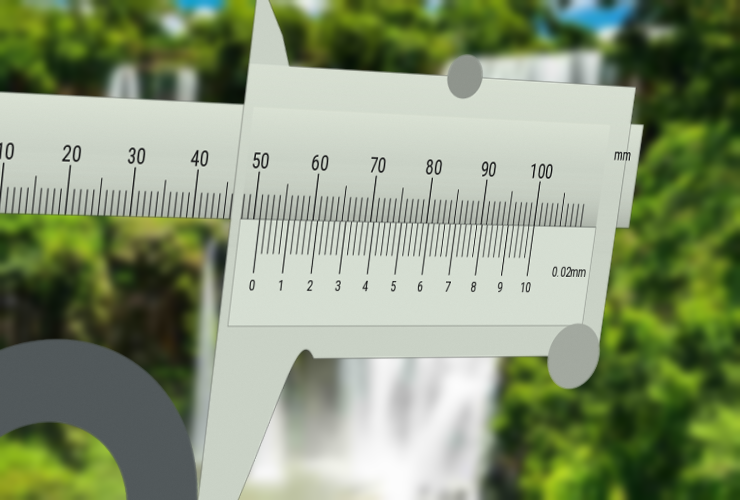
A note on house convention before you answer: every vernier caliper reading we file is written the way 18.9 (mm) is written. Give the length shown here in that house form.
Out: 51.0 (mm)
